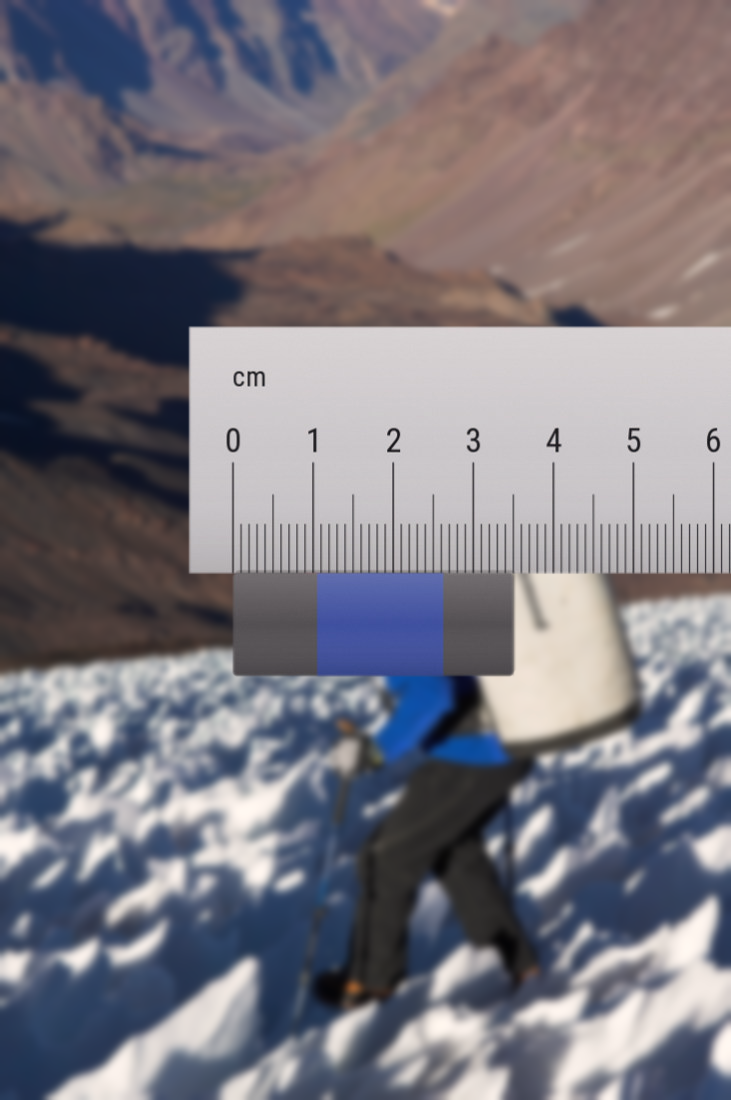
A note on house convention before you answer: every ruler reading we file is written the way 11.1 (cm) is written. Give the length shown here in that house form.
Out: 3.5 (cm)
